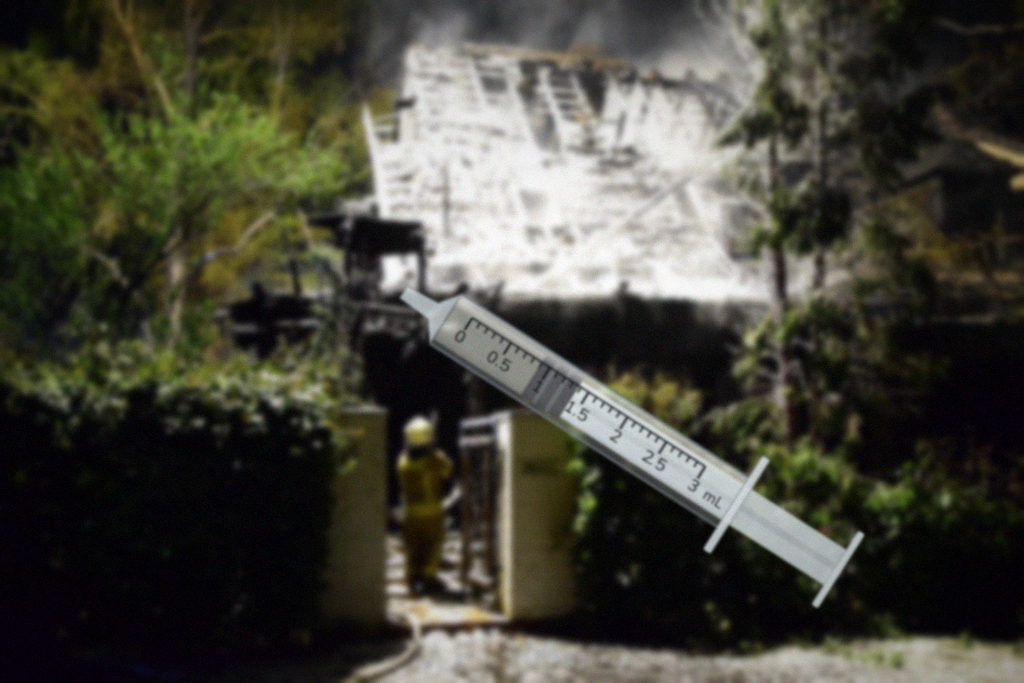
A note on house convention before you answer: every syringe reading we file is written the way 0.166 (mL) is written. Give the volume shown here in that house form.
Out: 0.9 (mL)
